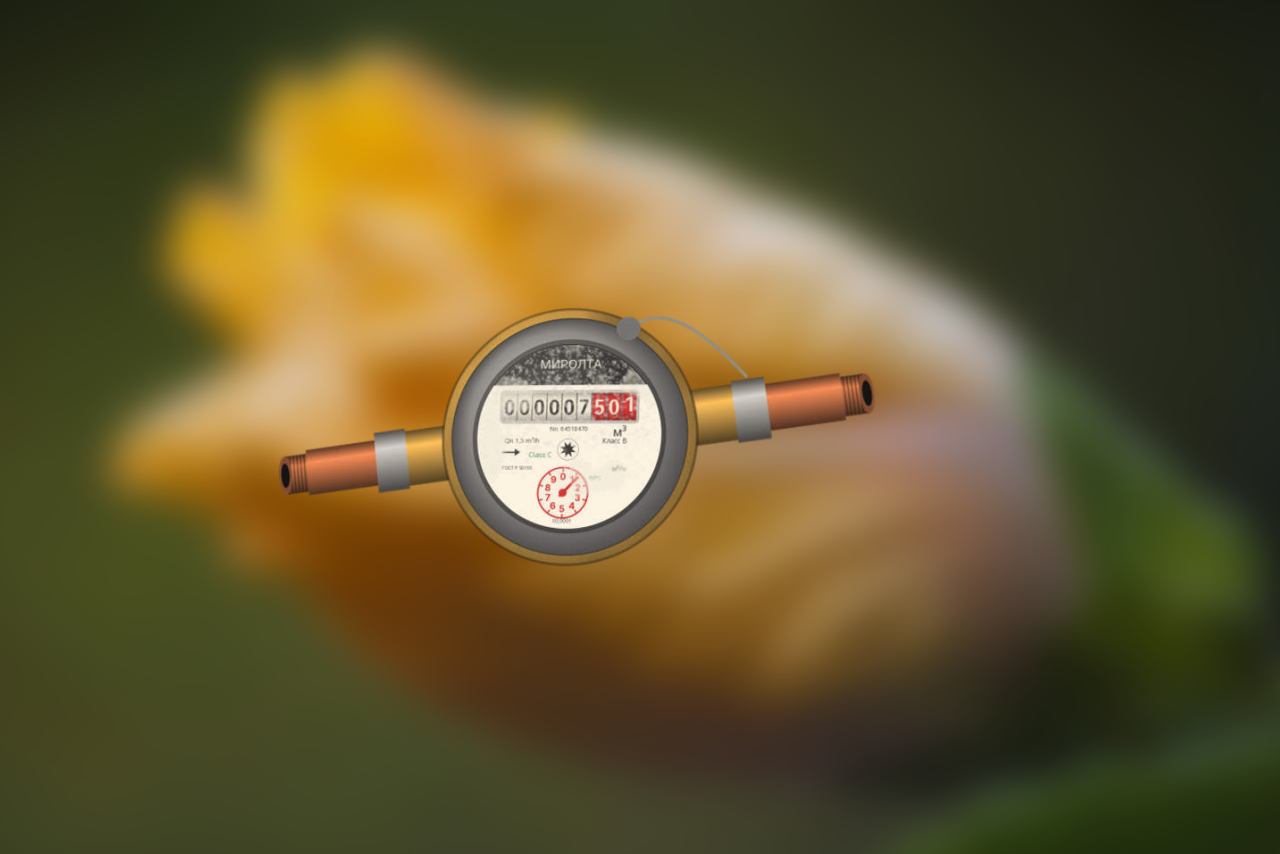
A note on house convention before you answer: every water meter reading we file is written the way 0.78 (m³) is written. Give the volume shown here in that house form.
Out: 7.5011 (m³)
